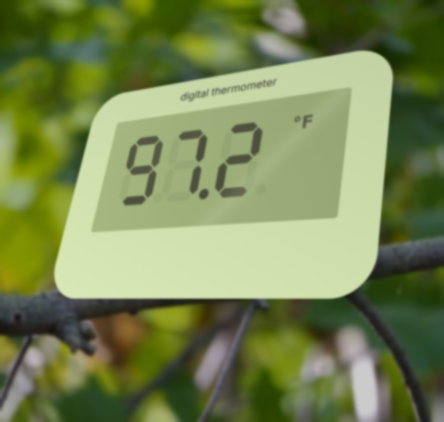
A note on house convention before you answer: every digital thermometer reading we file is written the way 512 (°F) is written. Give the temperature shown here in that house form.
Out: 97.2 (°F)
